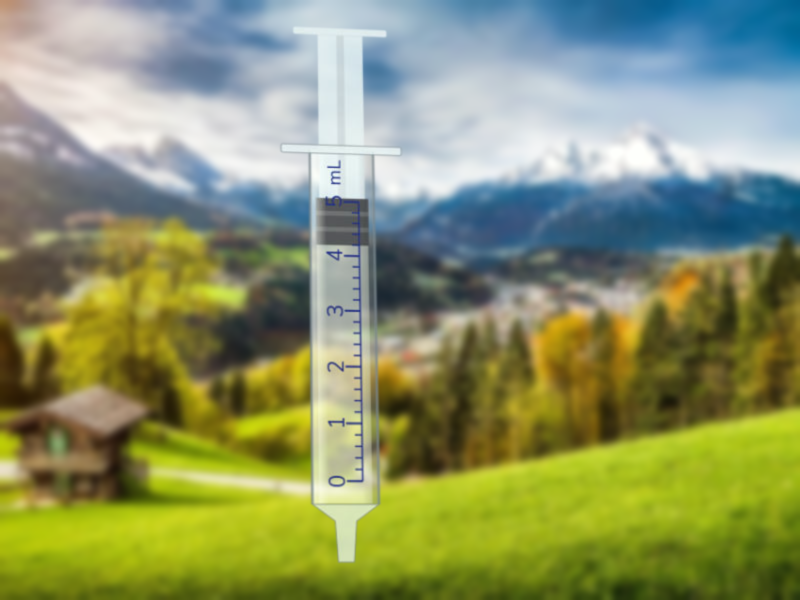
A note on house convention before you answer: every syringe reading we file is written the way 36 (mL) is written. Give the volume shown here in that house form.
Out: 4.2 (mL)
